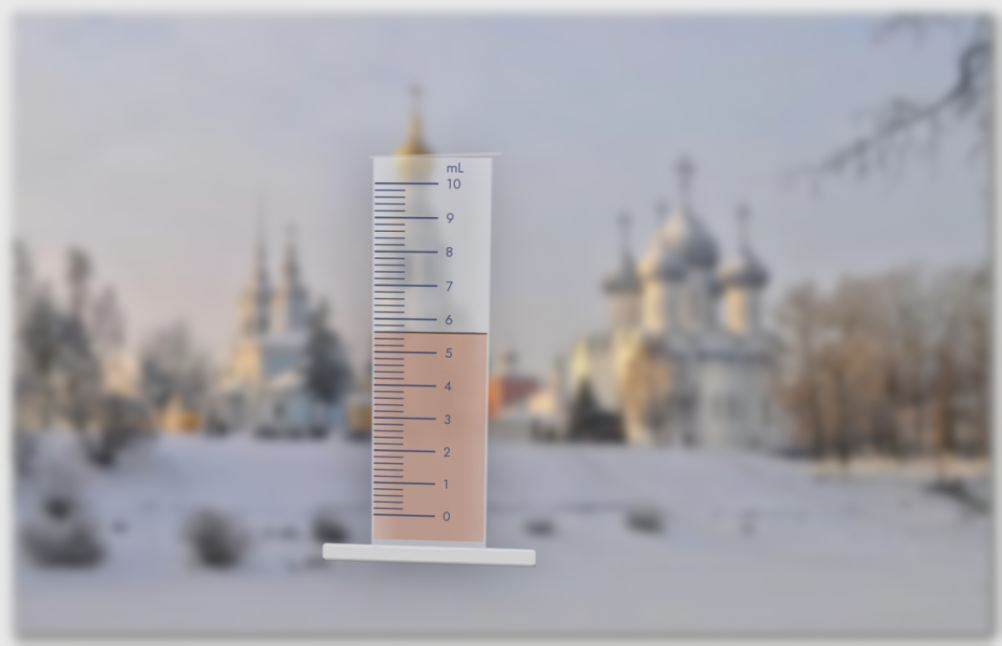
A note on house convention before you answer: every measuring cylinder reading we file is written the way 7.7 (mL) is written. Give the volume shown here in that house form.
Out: 5.6 (mL)
